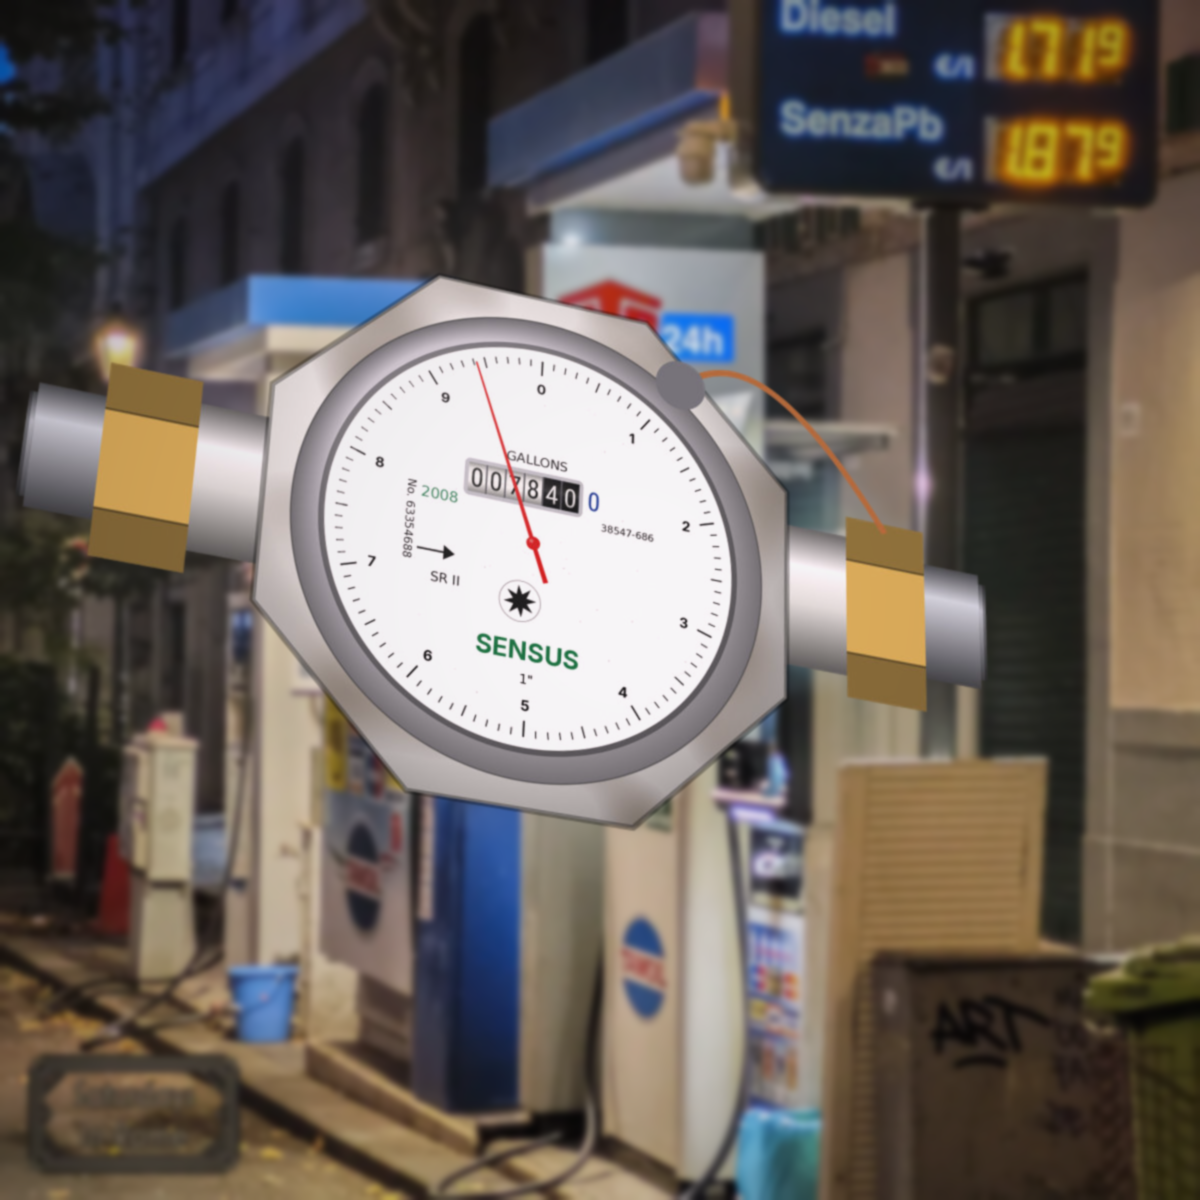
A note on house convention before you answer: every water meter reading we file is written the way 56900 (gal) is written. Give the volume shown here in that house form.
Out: 78399.4 (gal)
